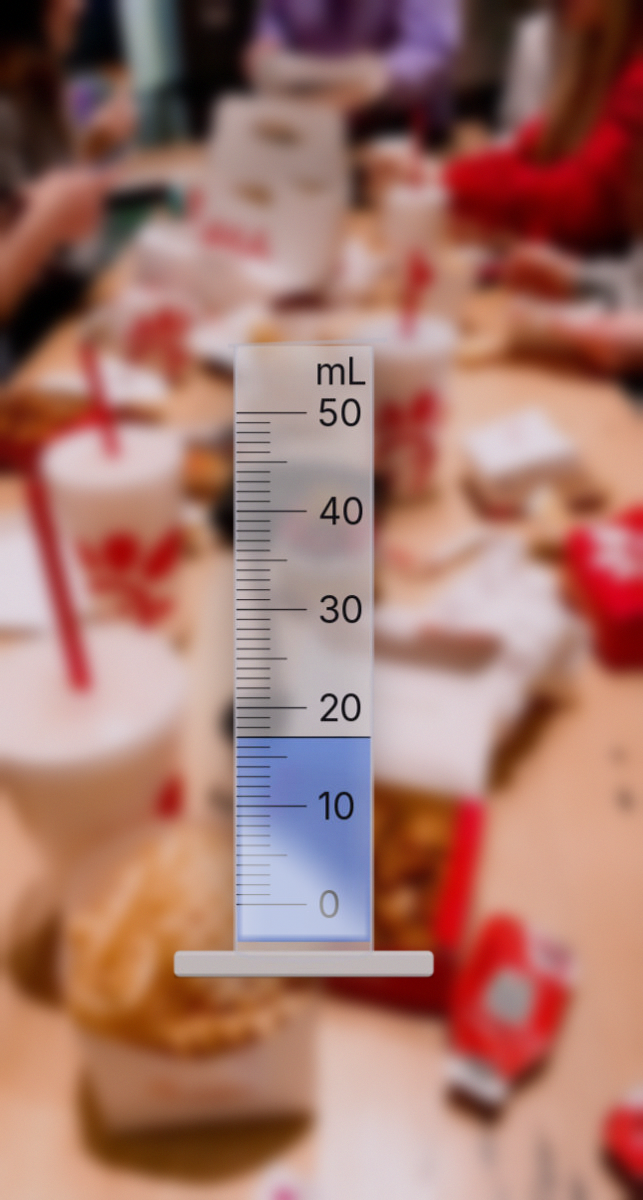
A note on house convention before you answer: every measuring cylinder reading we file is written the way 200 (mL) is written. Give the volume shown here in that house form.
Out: 17 (mL)
